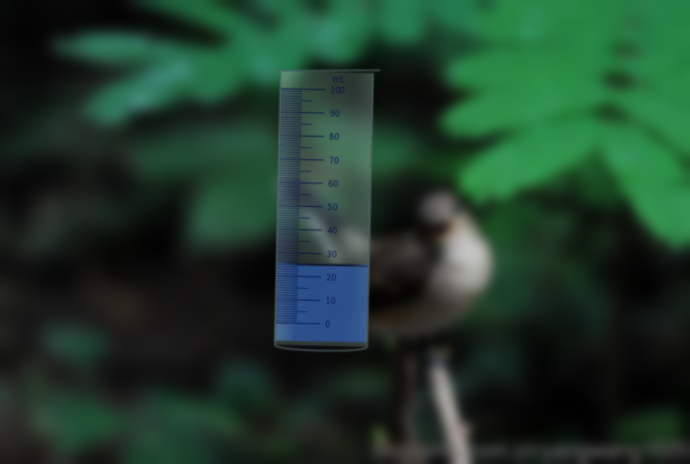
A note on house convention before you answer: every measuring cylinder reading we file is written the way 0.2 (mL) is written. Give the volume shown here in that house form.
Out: 25 (mL)
